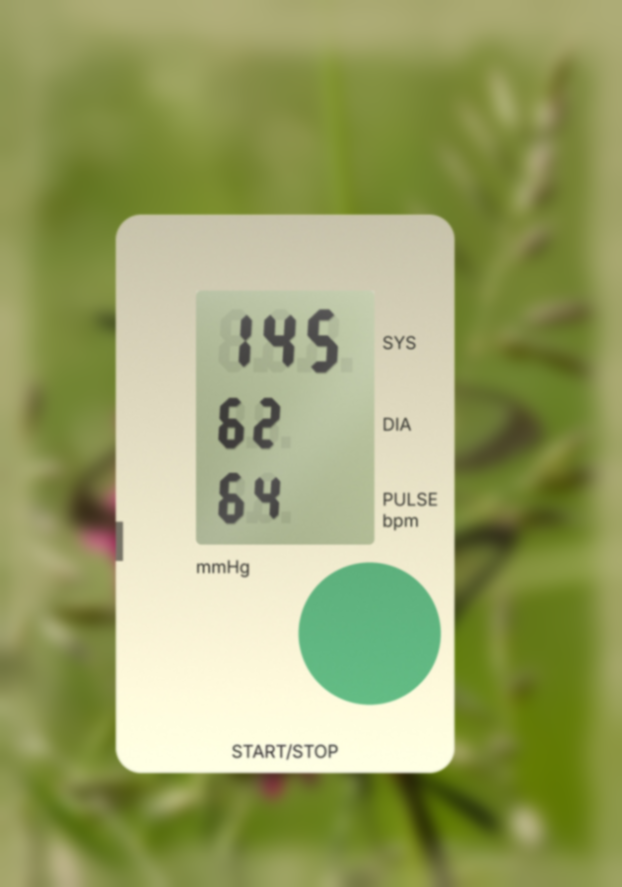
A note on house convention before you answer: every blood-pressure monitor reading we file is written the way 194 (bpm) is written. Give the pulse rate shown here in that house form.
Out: 64 (bpm)
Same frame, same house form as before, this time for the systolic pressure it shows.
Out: 145 (mmHg)
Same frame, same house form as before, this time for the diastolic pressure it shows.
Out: 62 (mmHg)
